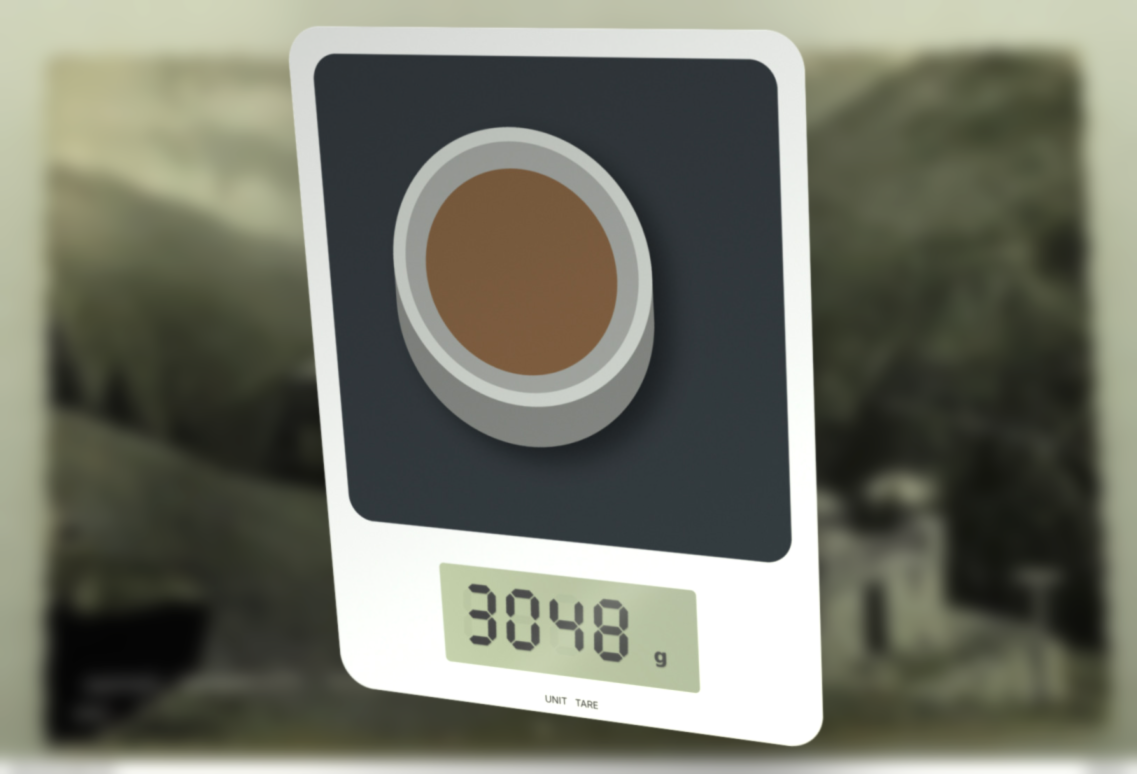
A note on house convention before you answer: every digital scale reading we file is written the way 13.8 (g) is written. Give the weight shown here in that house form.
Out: 3048 (g)
